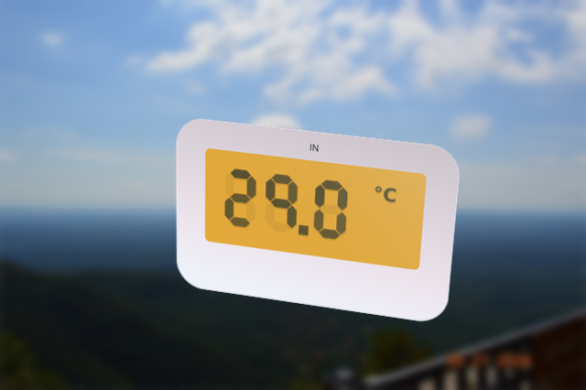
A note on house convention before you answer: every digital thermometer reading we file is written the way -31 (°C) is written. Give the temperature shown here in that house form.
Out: 29.0 (°C)
